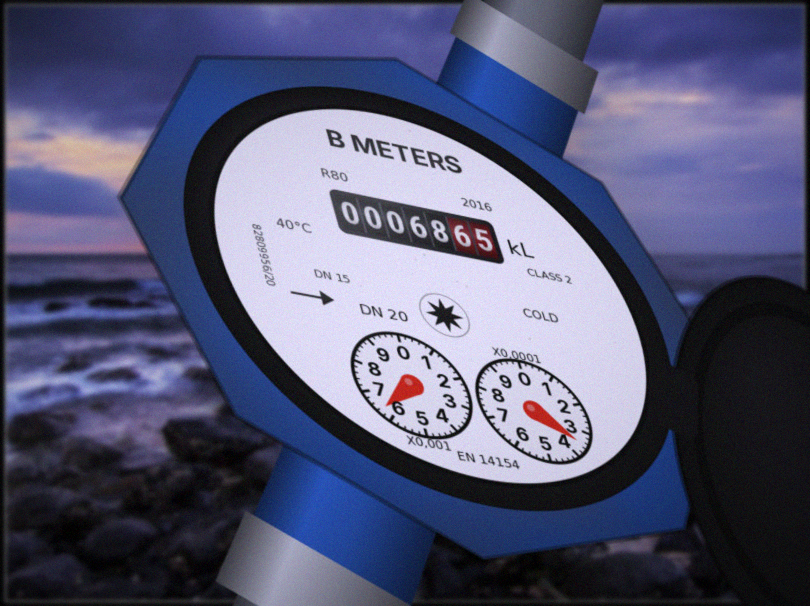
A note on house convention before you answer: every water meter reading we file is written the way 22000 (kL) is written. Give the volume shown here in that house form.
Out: 68.6563 (kL)
